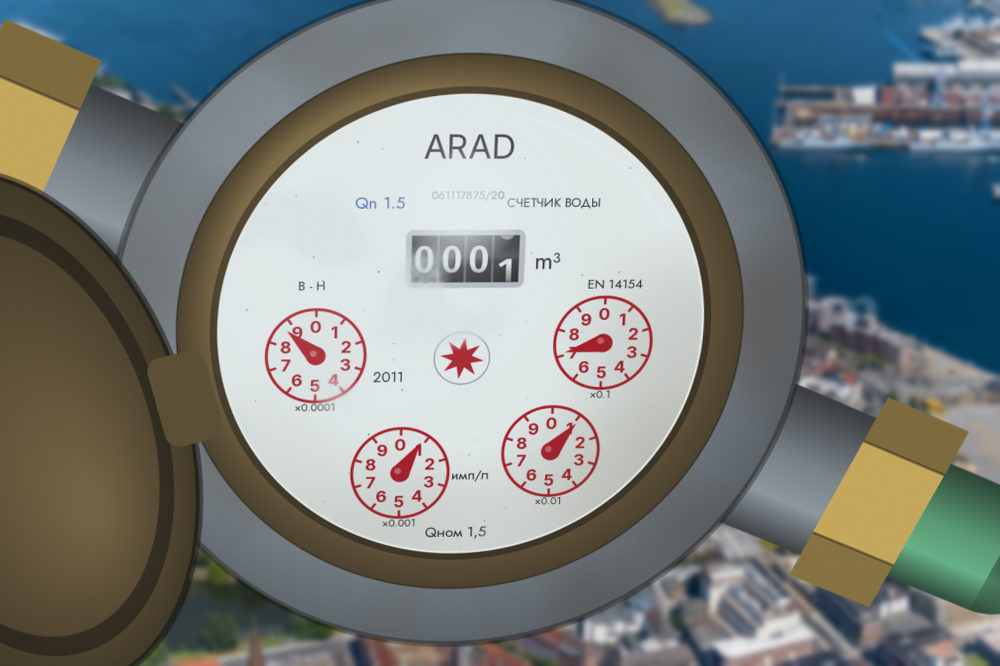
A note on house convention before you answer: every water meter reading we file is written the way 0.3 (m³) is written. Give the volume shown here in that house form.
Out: 0.7108 (m³)
